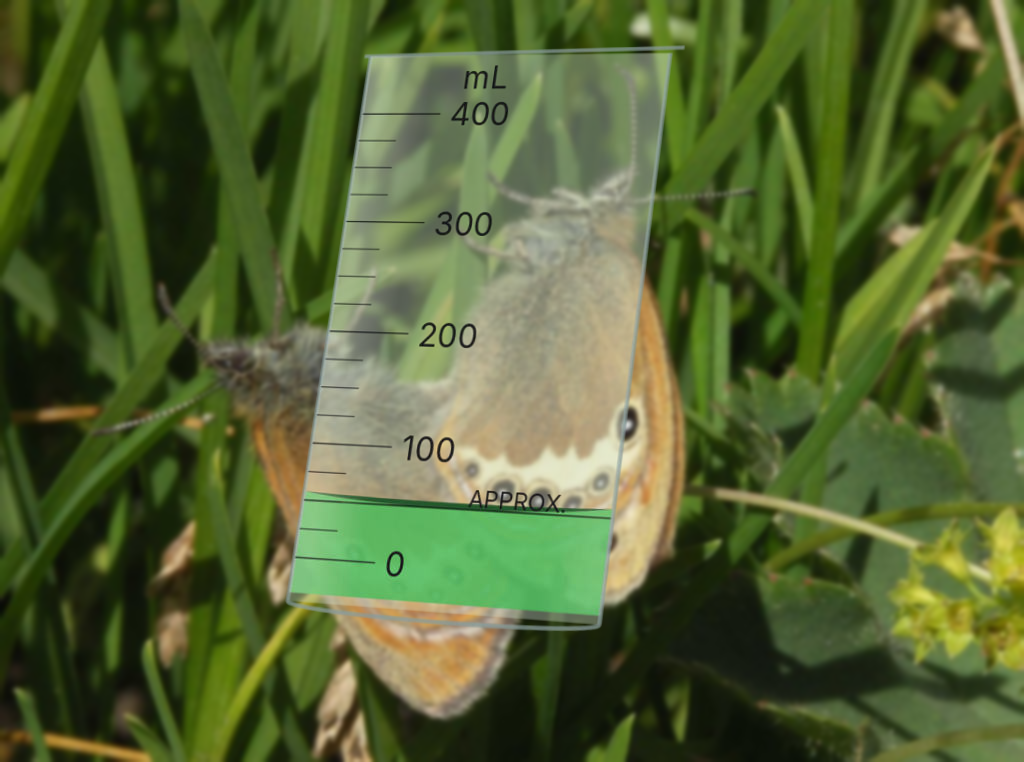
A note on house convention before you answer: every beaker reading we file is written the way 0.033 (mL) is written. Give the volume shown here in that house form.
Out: 50 (mL)
